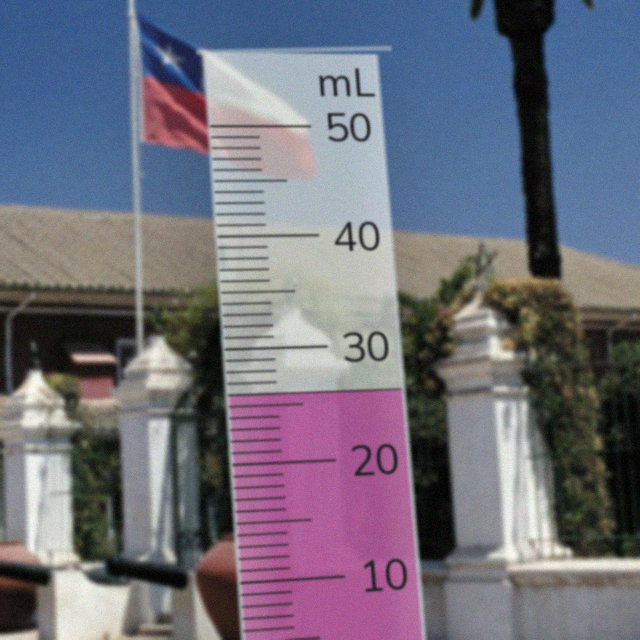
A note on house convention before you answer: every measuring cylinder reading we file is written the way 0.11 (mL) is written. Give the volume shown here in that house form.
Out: 26 (mL)
